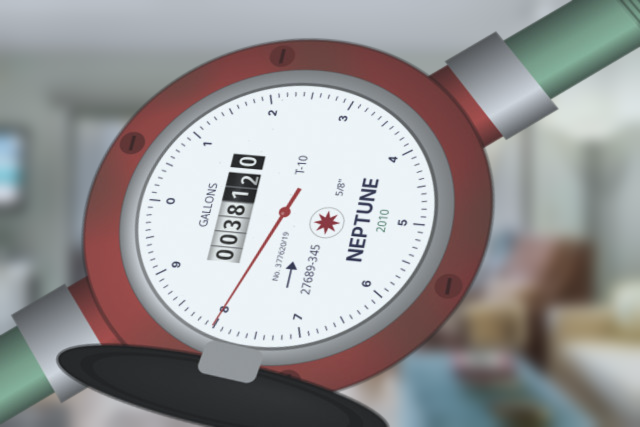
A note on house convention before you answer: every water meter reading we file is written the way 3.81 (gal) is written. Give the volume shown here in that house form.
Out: 38118.0 (gal)
